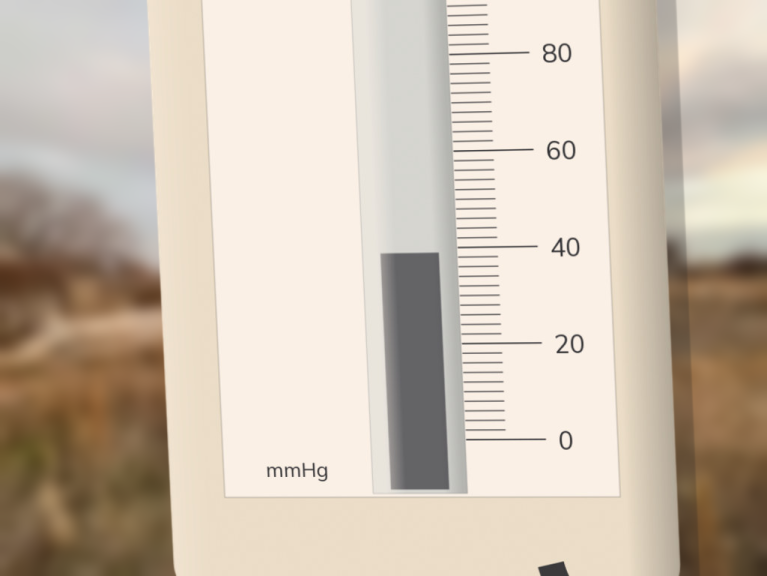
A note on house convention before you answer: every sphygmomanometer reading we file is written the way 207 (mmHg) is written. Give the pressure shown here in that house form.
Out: 39 (mmHg)
